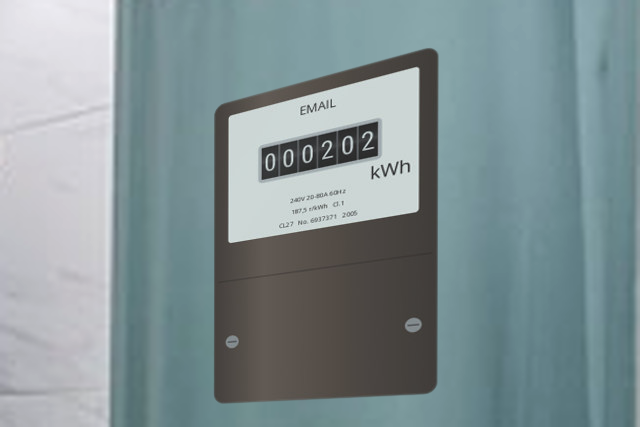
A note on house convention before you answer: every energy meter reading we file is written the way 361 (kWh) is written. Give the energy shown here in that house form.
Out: 202 (kWh)
